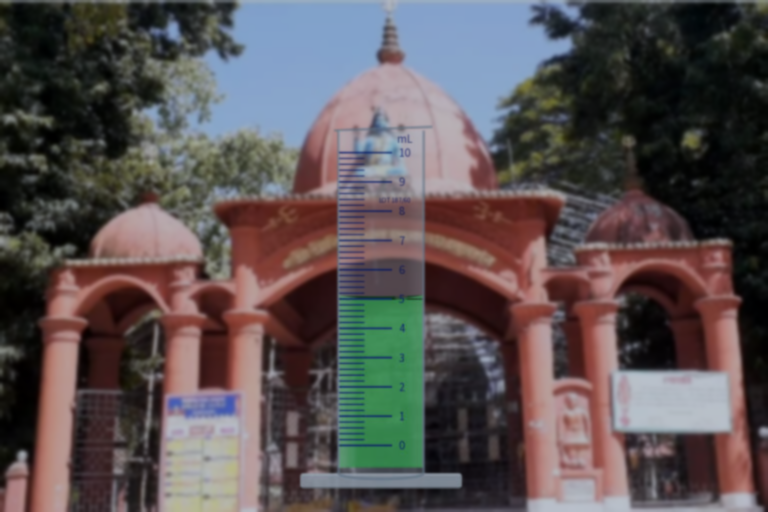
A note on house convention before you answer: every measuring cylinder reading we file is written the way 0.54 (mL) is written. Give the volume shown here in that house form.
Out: 5 (mL)
